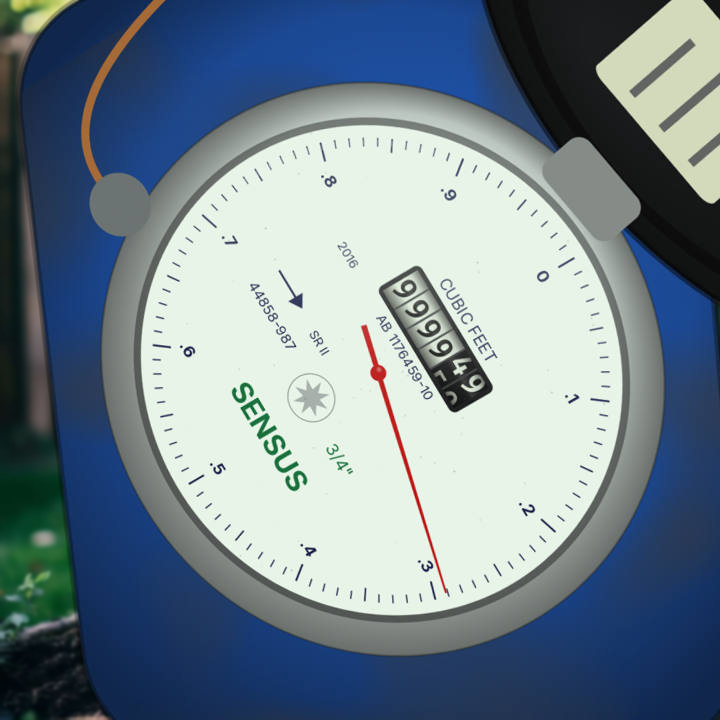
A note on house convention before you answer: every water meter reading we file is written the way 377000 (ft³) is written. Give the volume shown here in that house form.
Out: 999949.29 (ft³)
